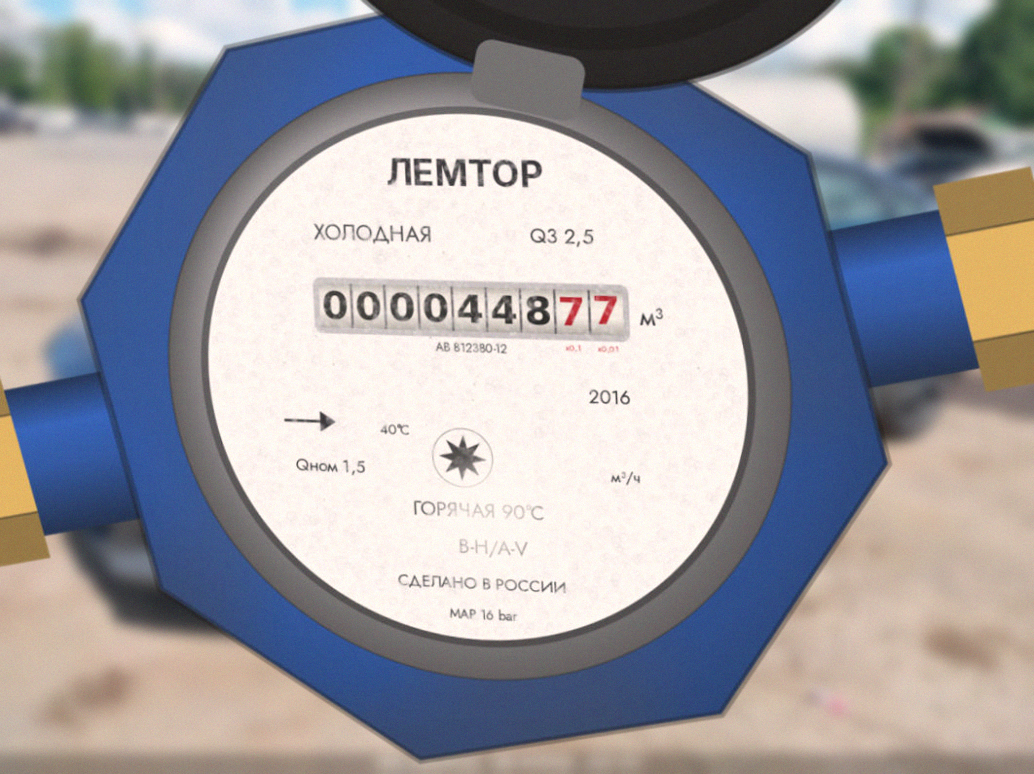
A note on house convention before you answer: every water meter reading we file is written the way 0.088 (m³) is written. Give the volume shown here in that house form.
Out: 448.77 (m³)
